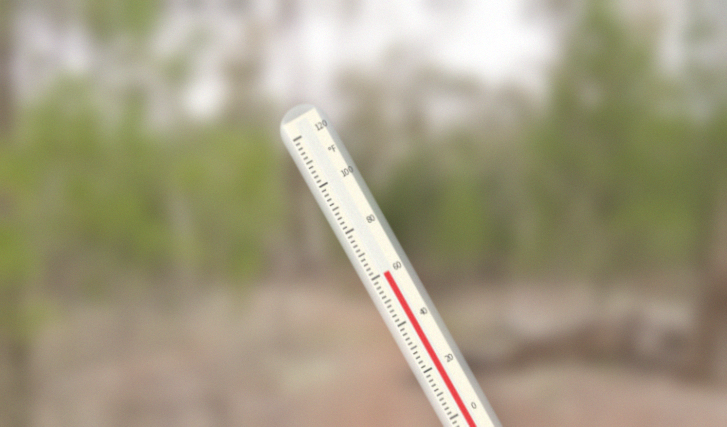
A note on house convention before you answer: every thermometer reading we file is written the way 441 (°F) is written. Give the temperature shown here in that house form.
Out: 60 (°F)
